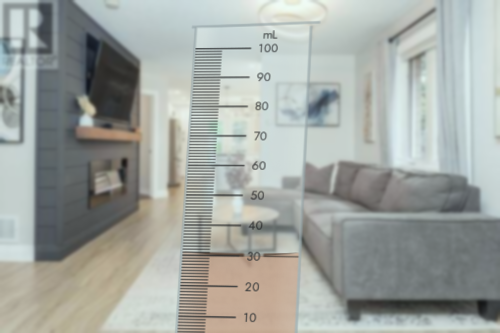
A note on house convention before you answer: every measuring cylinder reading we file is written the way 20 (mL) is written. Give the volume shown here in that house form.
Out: 30 (mL)
